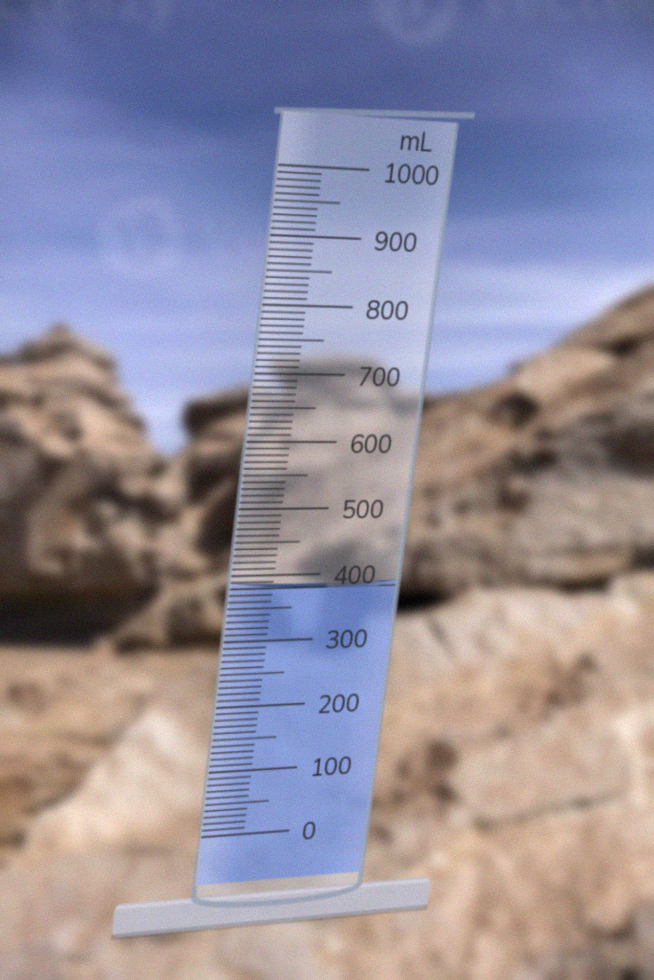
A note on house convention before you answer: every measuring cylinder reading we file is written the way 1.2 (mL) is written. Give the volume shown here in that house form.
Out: 380 (mL)
